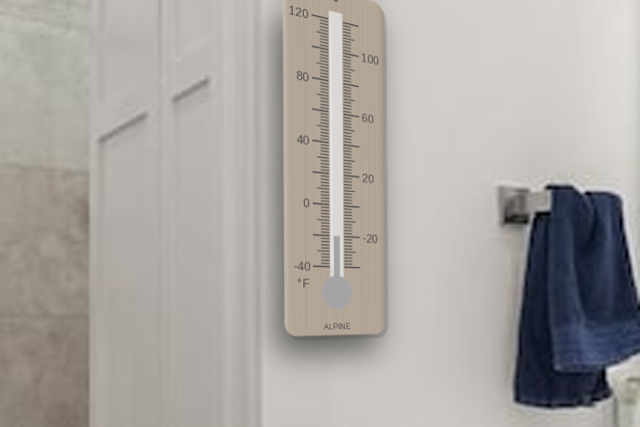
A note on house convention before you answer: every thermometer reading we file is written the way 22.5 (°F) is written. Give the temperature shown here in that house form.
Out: -20 (°F)
